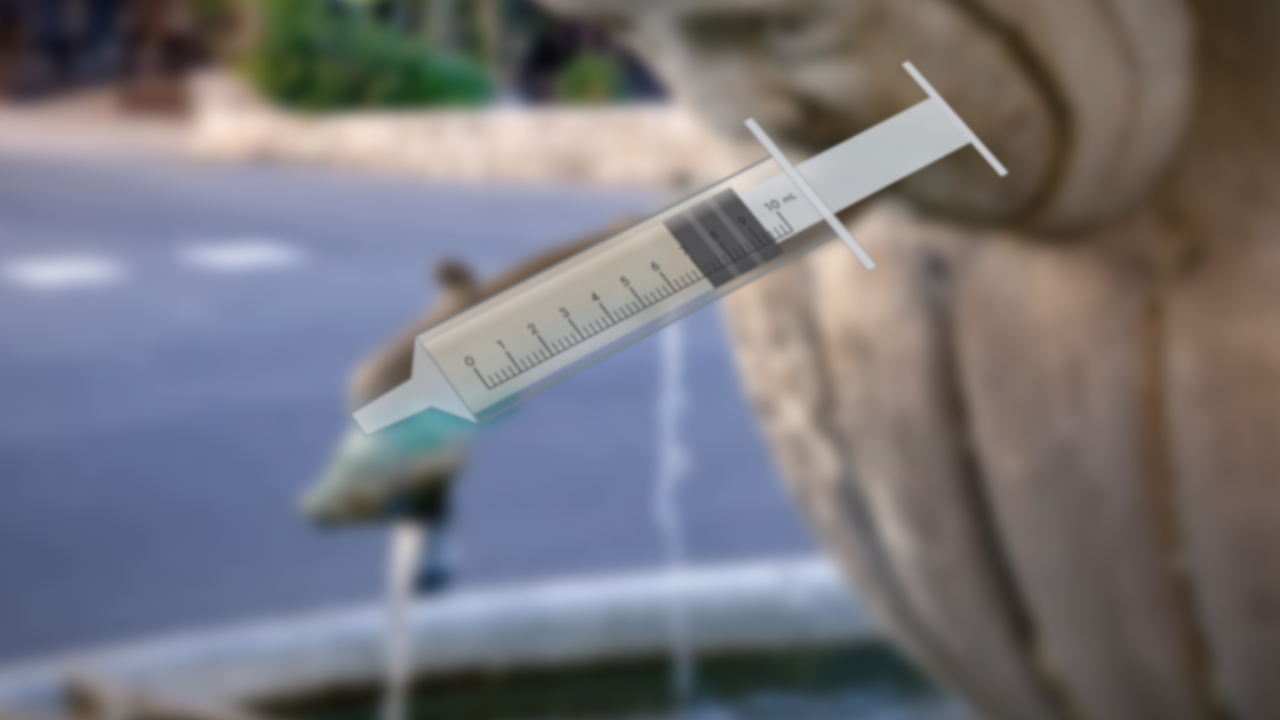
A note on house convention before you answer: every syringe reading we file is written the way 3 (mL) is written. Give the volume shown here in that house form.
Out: 7 (mL)
